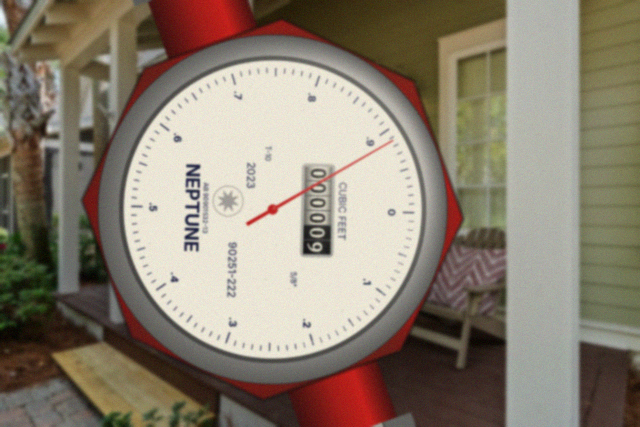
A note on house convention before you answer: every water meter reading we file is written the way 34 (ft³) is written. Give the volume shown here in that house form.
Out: 8.91 (ft³)
